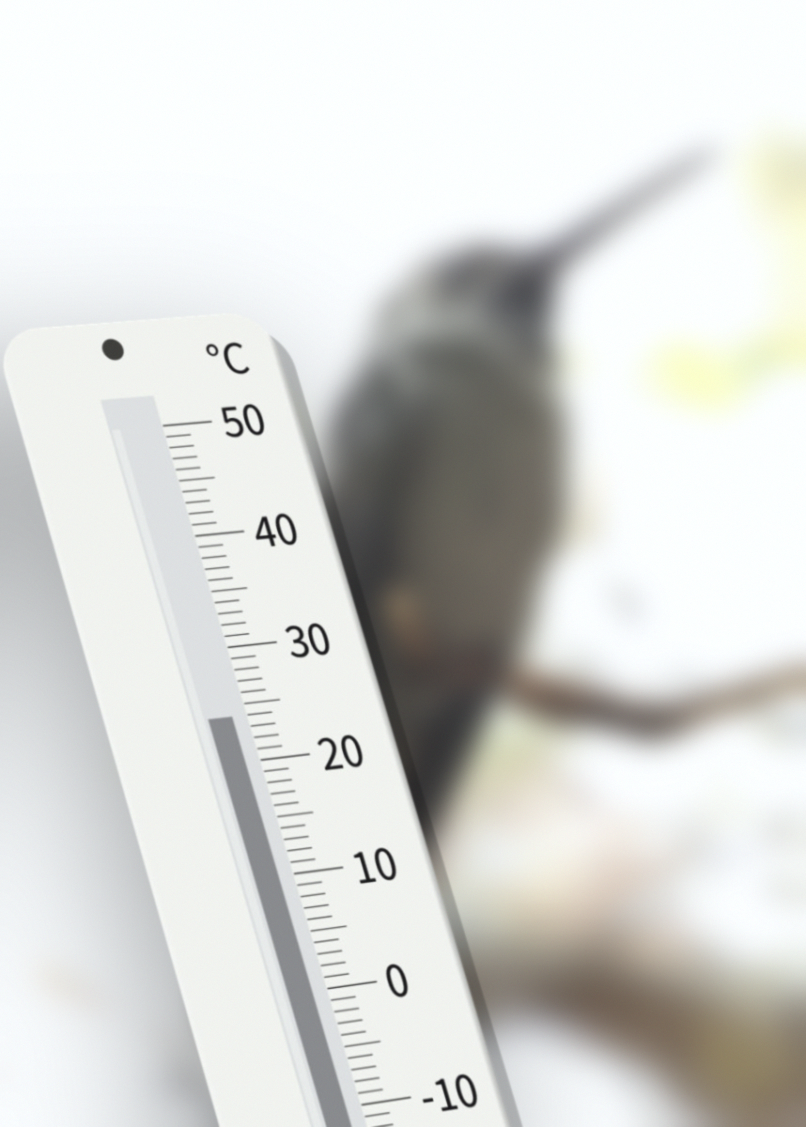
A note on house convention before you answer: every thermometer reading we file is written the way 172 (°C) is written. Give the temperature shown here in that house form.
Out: 24 (°C)
